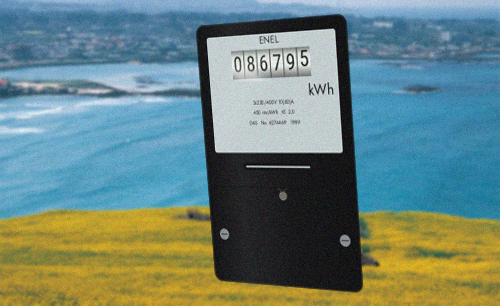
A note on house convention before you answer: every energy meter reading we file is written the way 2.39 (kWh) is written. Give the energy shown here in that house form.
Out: 86795 (kWh)
